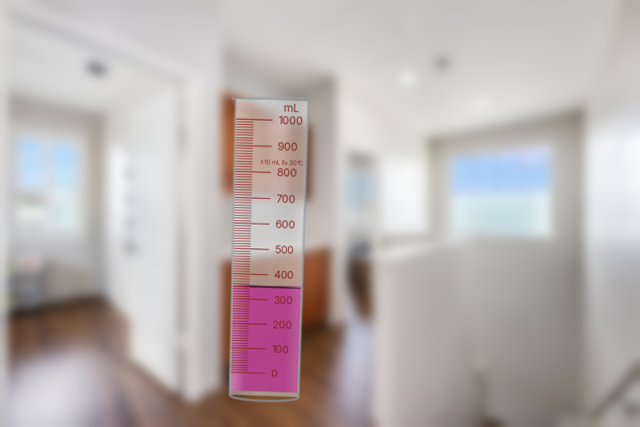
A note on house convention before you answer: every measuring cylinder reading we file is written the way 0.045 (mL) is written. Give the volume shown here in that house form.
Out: 350 (mL)
